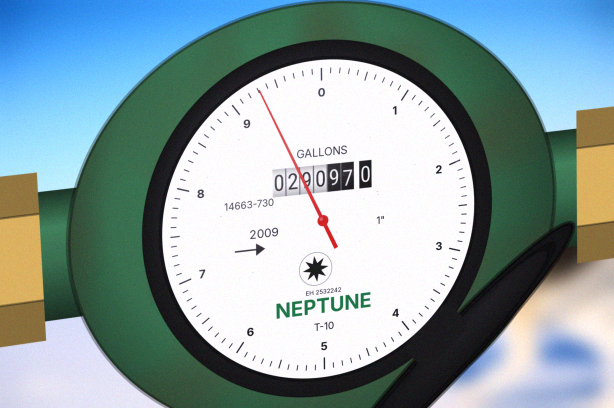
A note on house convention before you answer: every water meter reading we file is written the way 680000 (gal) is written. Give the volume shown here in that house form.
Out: 290969.3 (gal)
